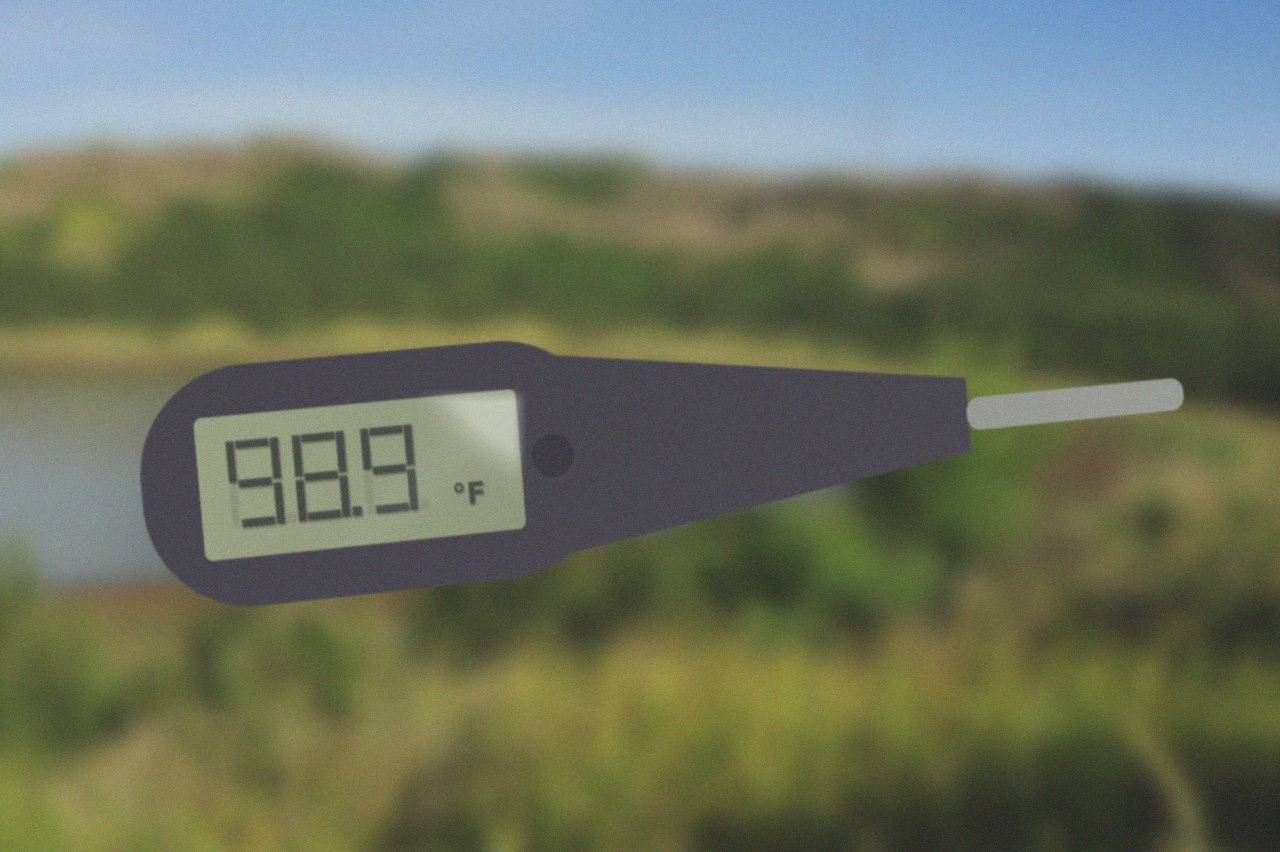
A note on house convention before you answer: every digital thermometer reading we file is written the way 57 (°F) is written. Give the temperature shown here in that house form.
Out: 98.9 (°F)
